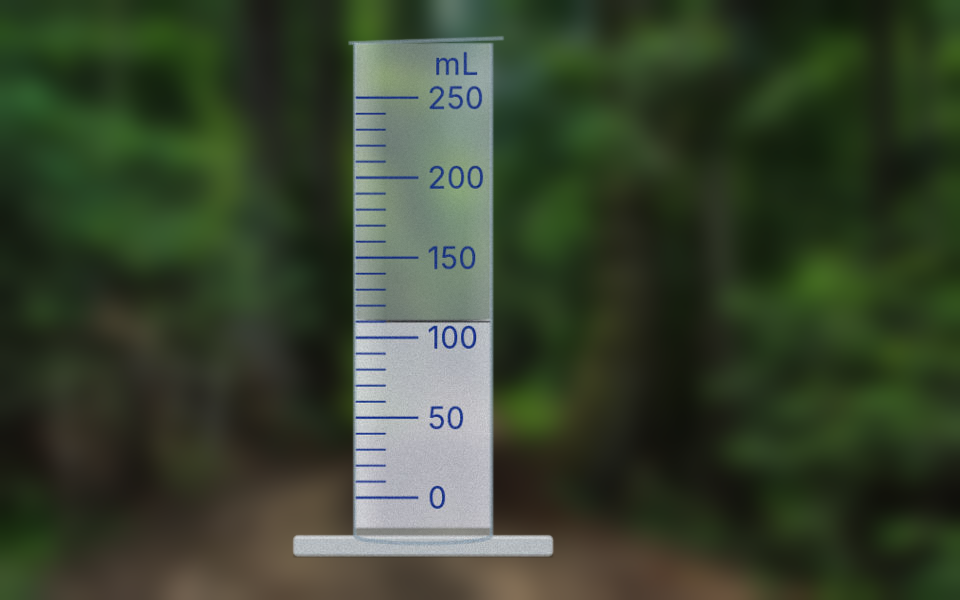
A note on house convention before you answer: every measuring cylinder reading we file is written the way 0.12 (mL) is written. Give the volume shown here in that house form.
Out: 110 (mL)
